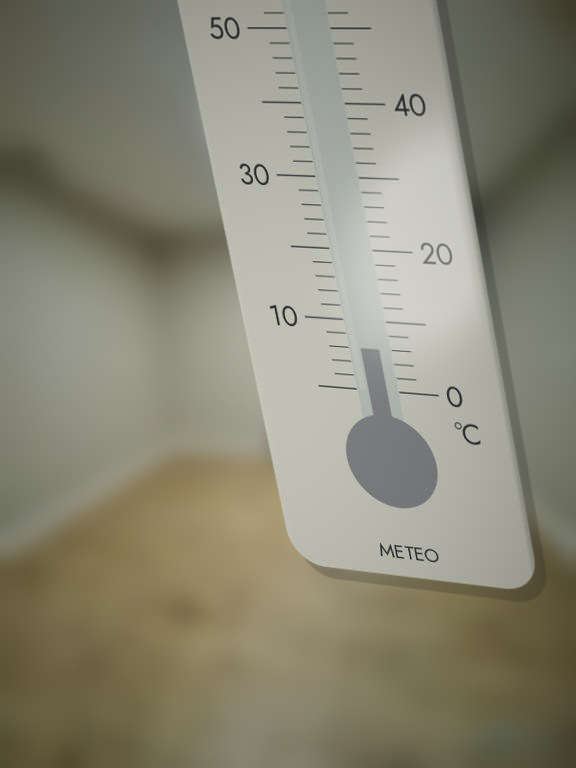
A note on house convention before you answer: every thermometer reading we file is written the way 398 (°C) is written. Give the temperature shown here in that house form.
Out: 6 (°C)
